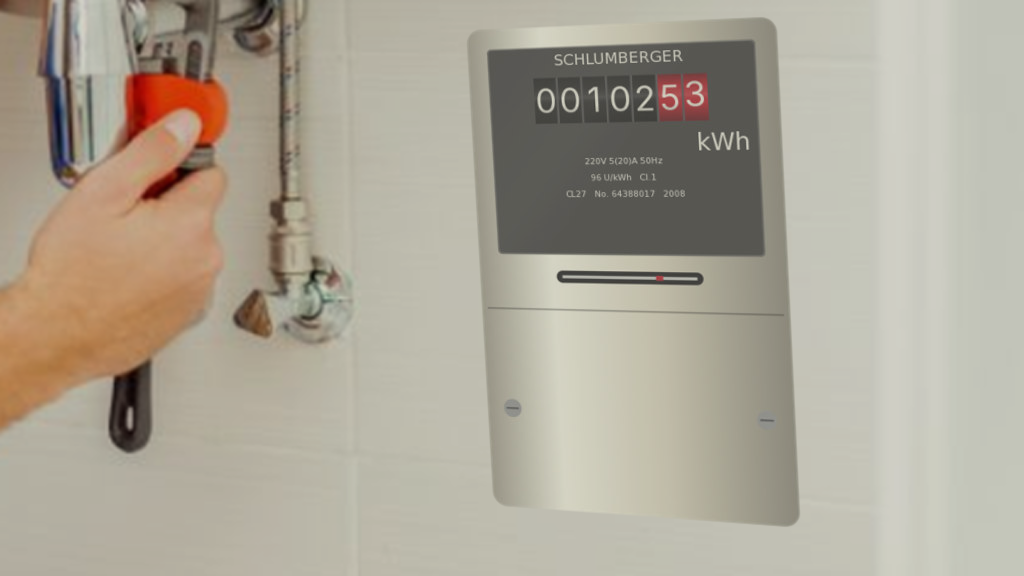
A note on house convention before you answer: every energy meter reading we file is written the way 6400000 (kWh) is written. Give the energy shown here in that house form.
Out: 102.53 (kWh)
